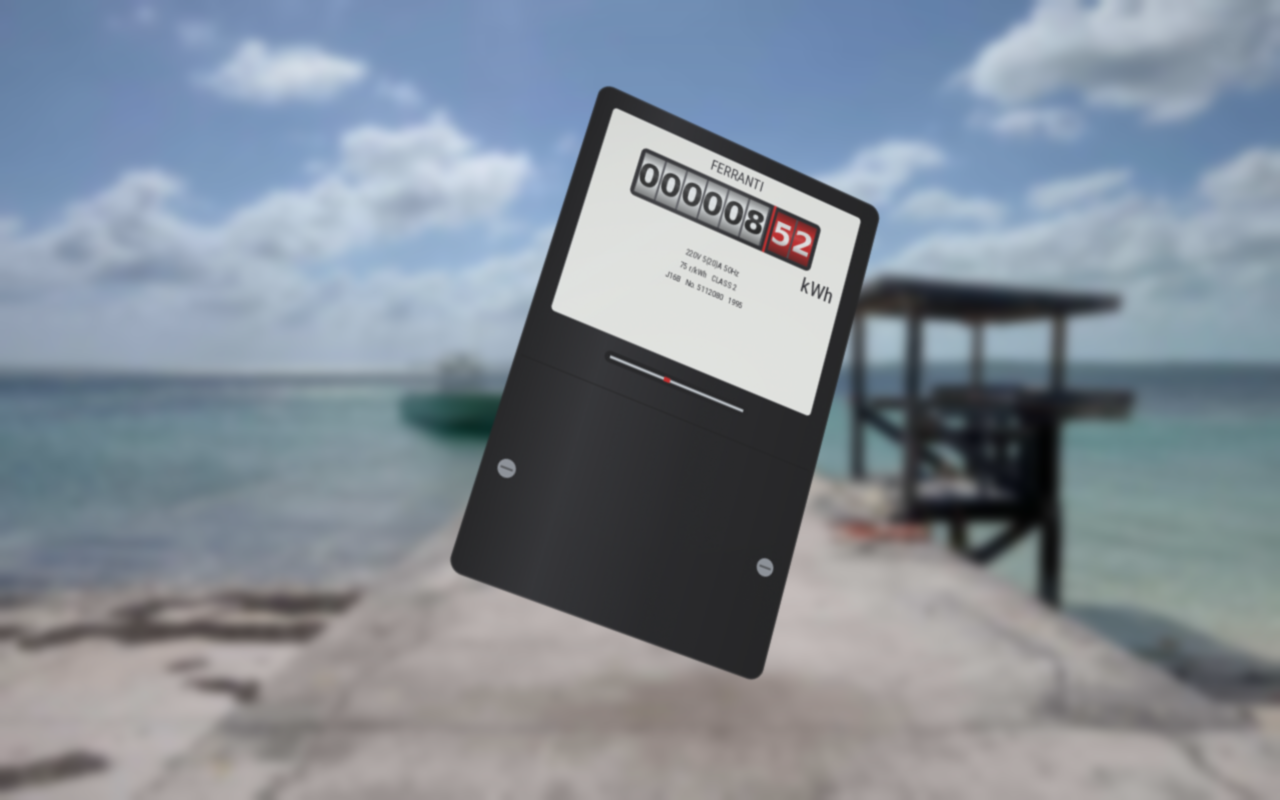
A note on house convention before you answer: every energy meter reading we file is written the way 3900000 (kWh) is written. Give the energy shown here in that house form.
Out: 8.52 (kWh)
